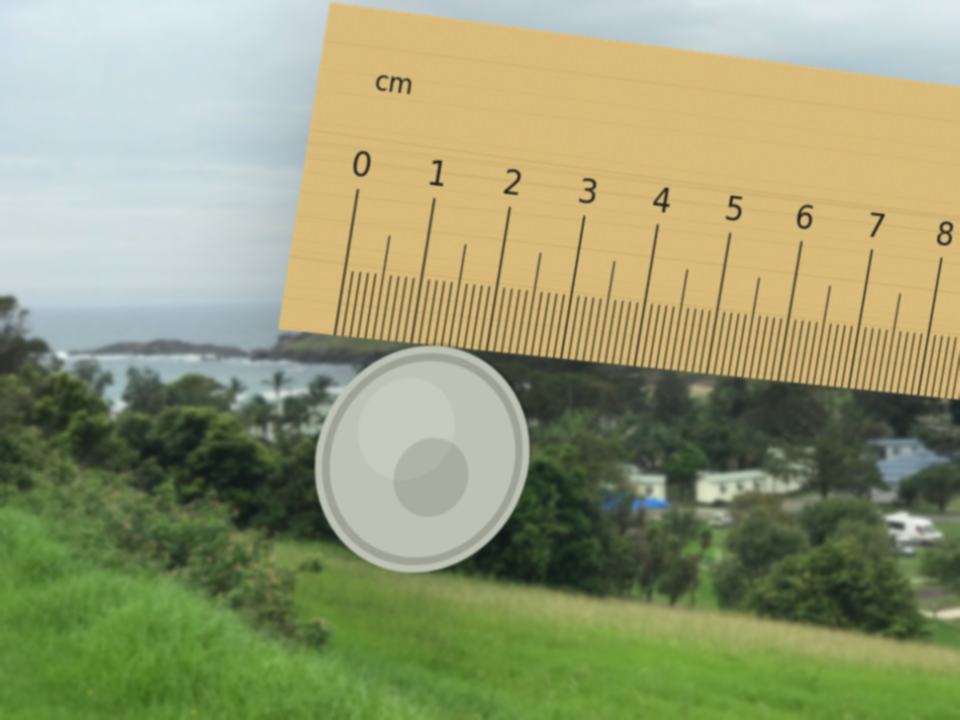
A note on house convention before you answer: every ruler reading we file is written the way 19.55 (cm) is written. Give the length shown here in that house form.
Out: 2.8 (cm)
